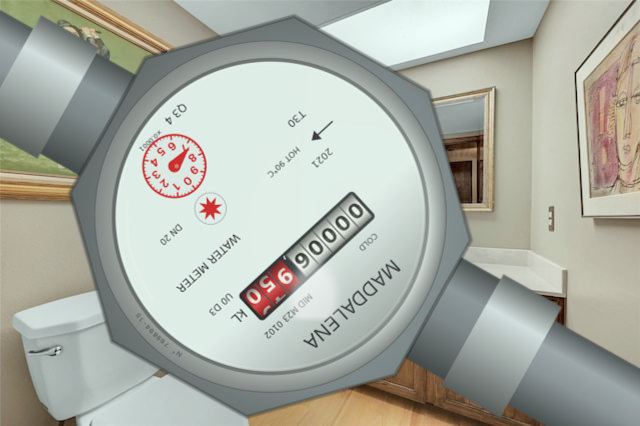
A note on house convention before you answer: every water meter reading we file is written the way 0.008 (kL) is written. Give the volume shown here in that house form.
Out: 6.9497 (kL)
